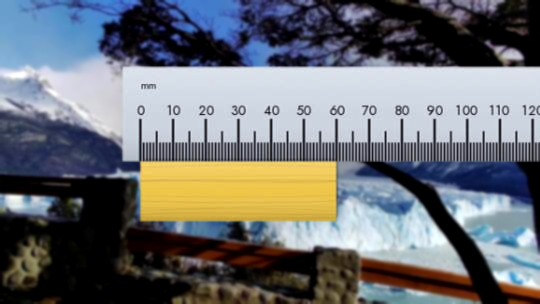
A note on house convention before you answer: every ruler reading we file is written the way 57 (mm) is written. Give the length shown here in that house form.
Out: 60 (mm)
